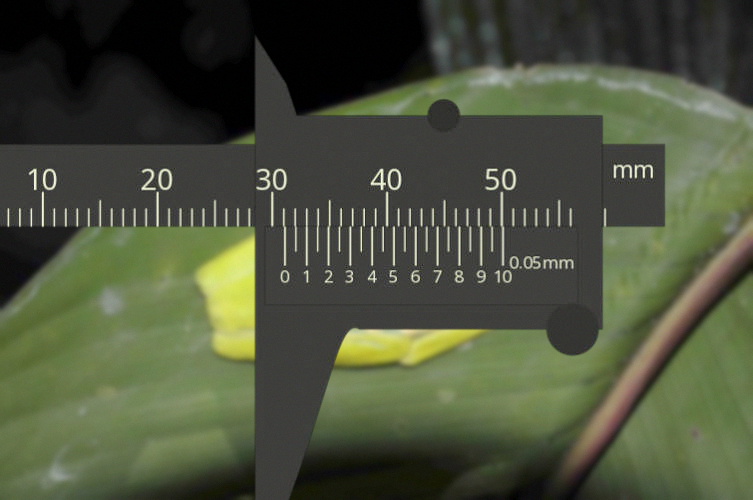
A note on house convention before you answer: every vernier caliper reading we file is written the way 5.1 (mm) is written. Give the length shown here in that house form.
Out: 31.1 (mm)
